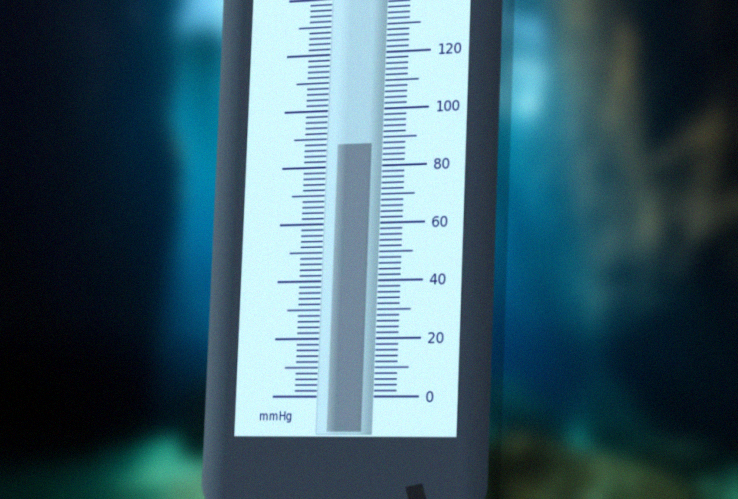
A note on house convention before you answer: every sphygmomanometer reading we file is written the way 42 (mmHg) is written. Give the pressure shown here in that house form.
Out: 88 (mmHg)
